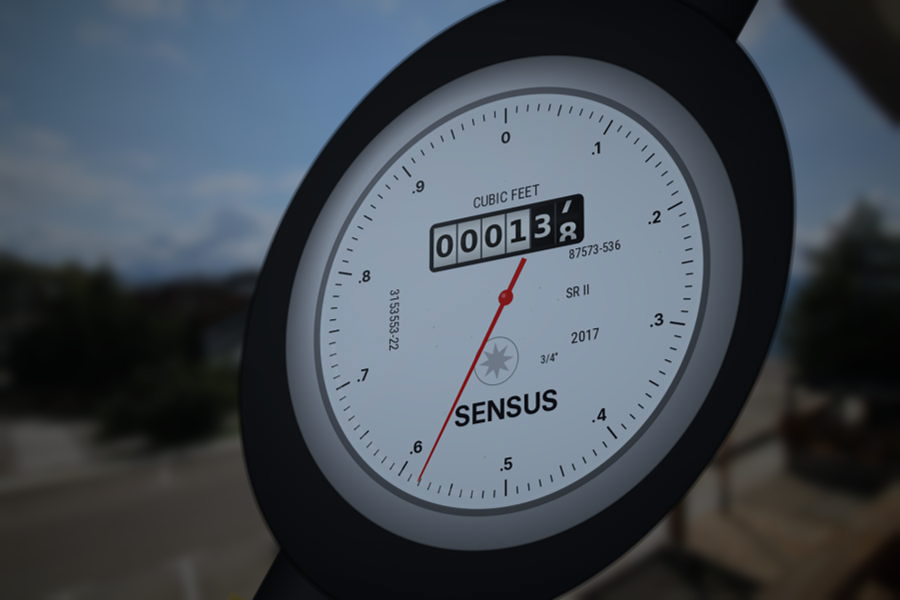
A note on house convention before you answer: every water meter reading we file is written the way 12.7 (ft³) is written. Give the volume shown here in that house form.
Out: 137.58 (ft³)
